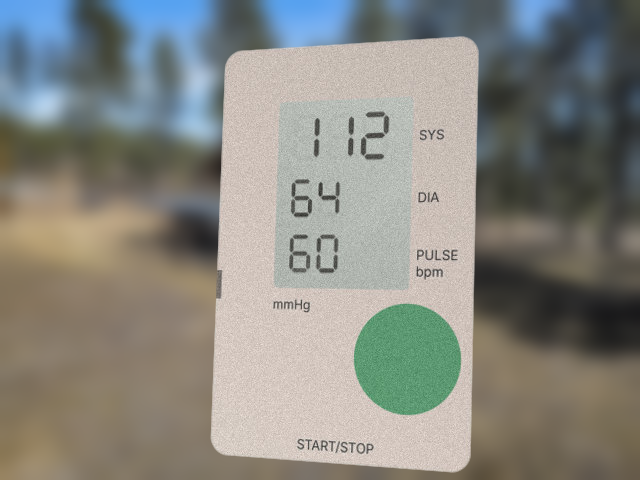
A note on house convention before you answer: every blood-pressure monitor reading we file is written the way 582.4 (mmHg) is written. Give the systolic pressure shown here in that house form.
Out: 112 (mmHg)
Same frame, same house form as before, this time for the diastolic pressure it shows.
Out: 64 (mmHg)
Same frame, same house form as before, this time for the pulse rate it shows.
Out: 60 (bpm)
